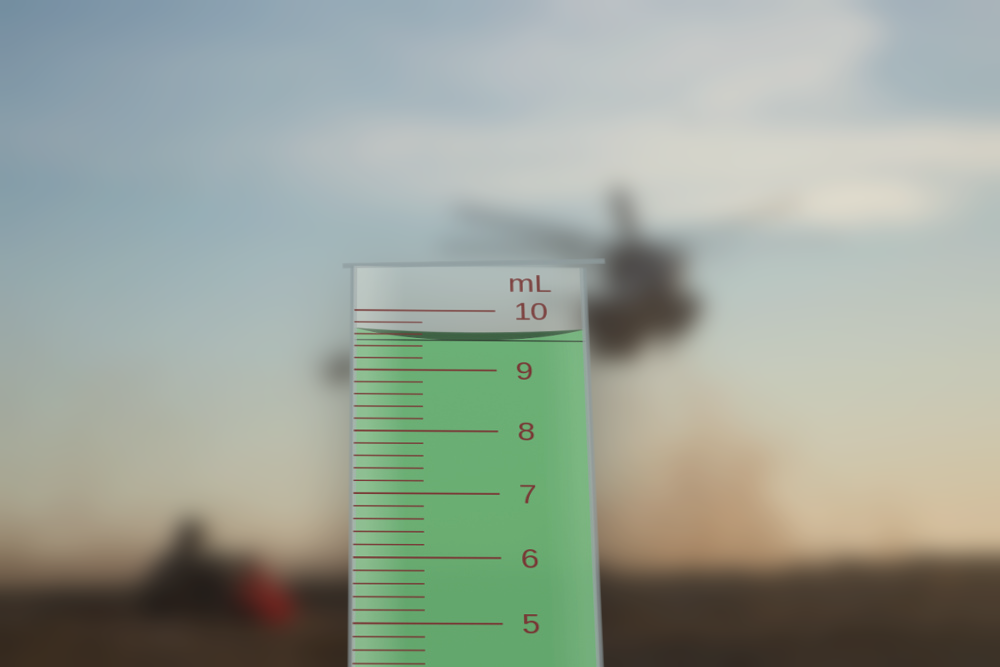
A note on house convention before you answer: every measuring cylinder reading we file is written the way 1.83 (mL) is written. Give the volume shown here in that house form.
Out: 9.5 (mL)
